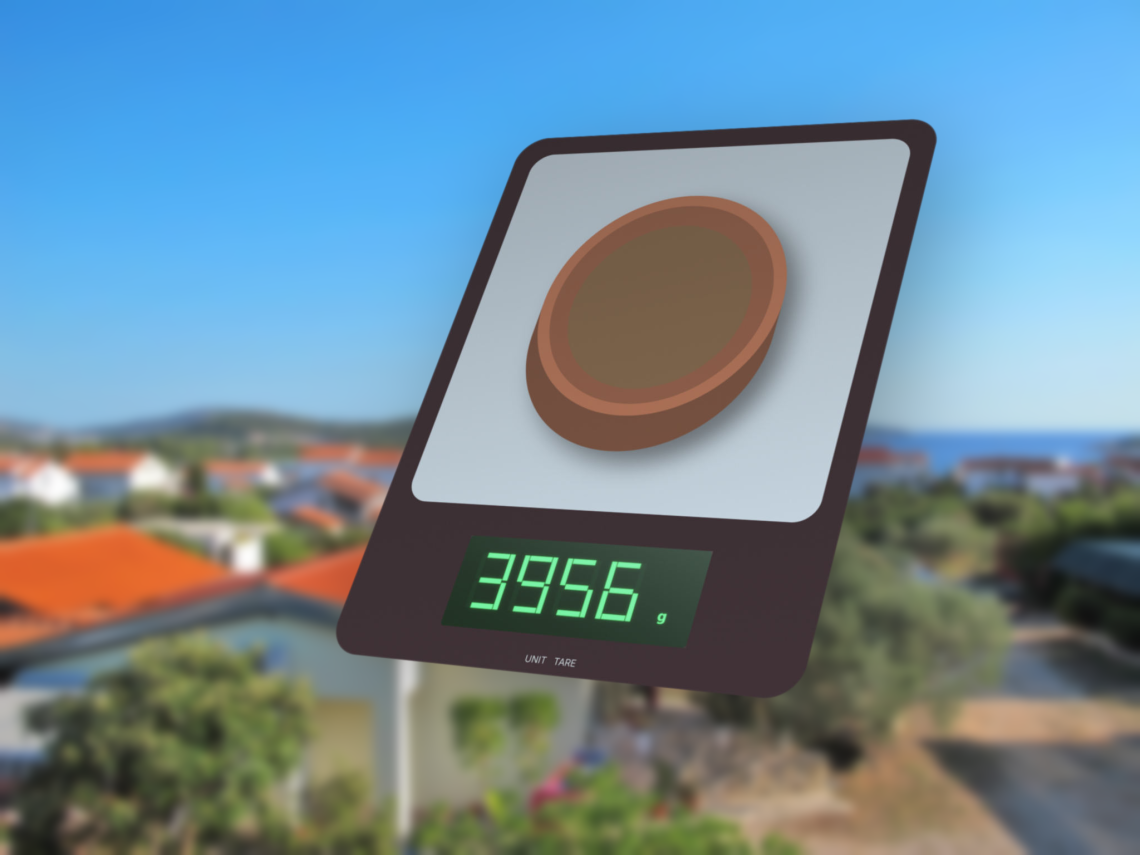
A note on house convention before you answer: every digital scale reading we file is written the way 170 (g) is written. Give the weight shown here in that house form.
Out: 3956 (g)
